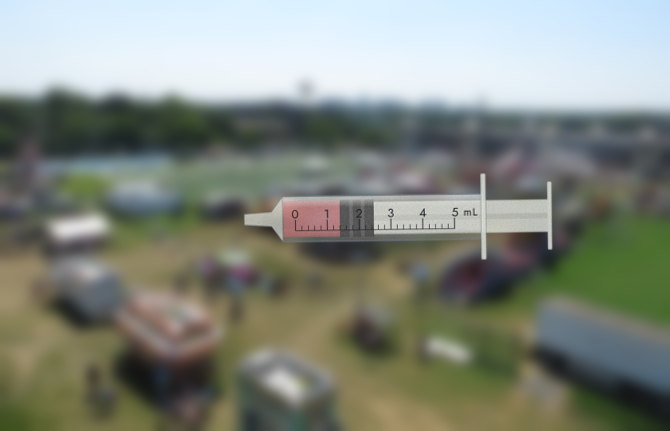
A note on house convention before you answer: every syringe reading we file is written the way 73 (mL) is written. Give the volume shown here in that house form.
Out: 1.4 (mL)
